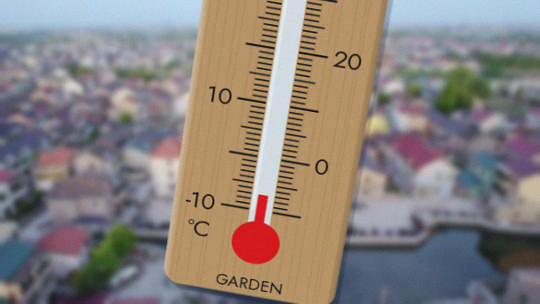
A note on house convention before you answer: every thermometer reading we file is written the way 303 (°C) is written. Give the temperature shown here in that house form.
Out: -7 (°C)
